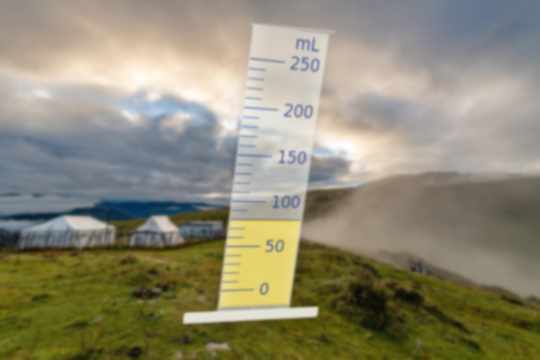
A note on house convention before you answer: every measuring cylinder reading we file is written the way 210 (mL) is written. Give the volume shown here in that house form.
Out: 80 (mL)
